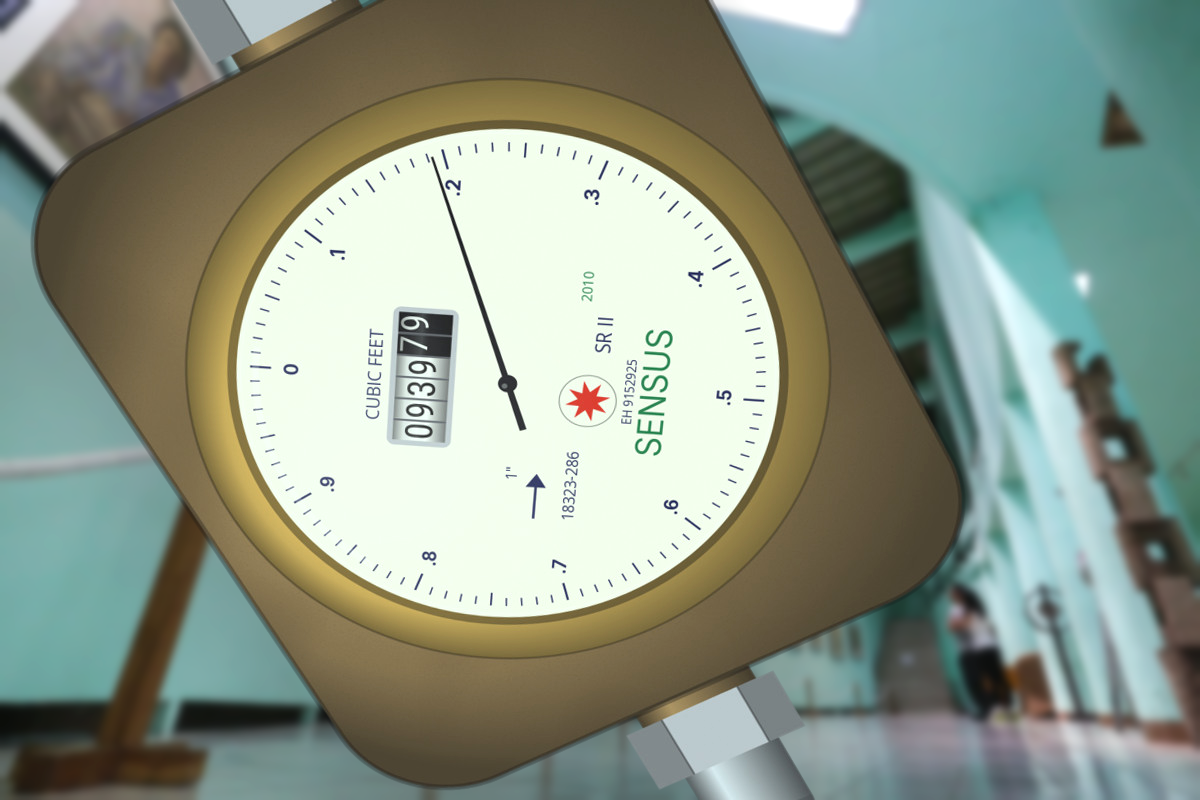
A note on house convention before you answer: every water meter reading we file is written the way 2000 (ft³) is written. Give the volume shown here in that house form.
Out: 93979.19 (ft³)
